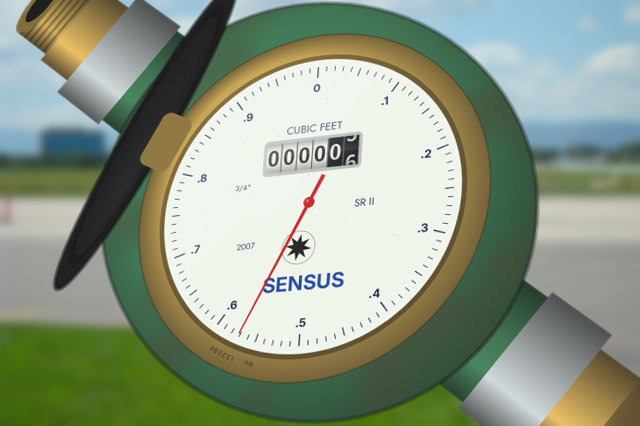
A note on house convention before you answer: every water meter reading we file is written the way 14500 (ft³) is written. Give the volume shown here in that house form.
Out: 5.57 (ft³)
